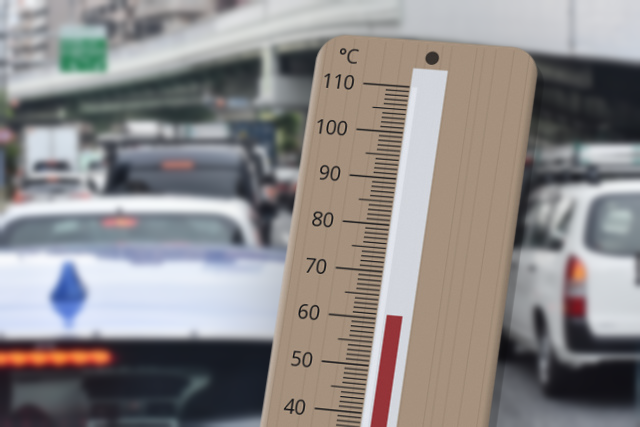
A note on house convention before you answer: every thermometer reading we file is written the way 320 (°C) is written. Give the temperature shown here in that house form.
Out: 61 (°C)
